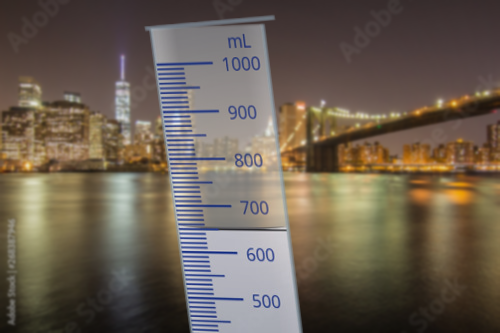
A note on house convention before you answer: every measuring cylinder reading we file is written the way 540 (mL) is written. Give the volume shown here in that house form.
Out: 650 (mL)
